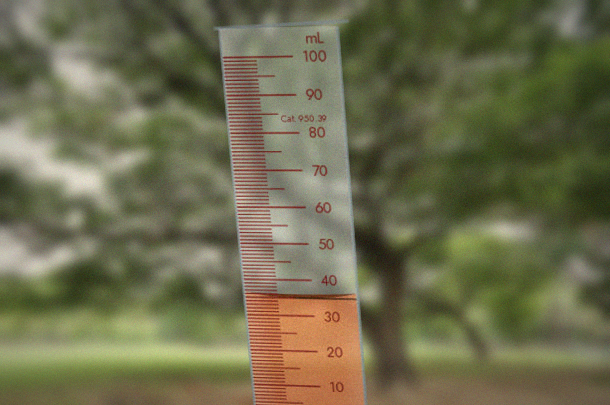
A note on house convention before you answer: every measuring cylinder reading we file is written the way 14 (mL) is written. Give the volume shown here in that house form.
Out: 35 (mL)
